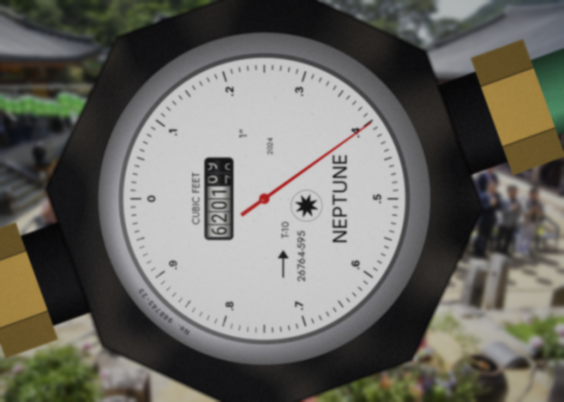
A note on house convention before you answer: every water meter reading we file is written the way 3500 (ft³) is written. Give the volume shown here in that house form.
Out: 620169.40 (ft³)
